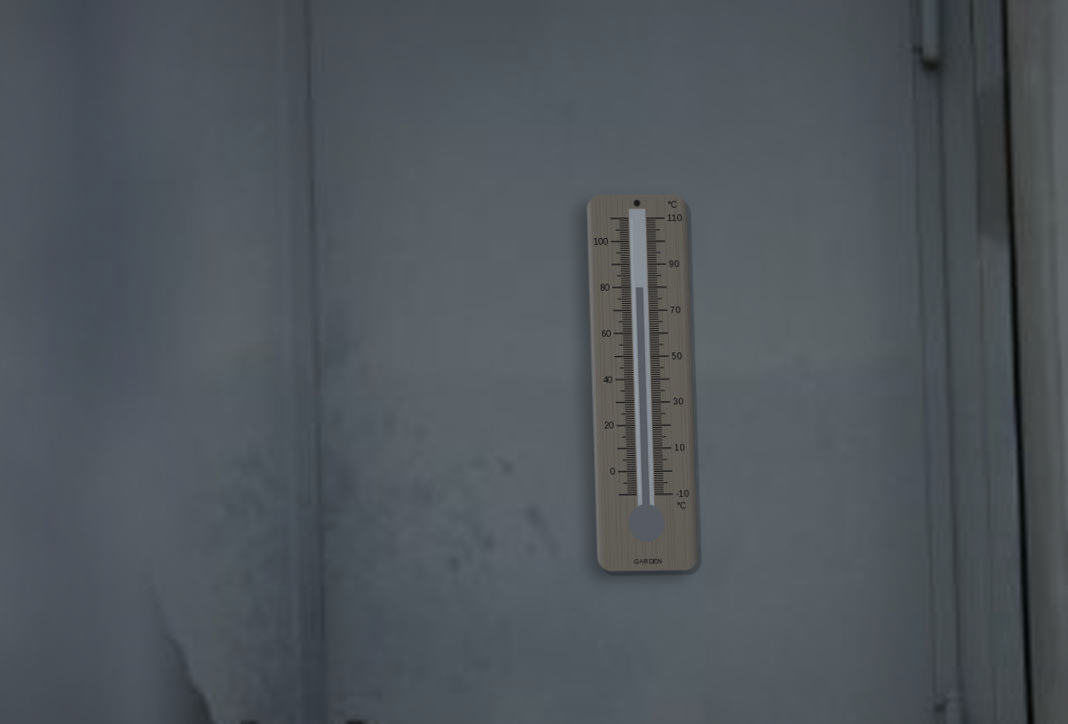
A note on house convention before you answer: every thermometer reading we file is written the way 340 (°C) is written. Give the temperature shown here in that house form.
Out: 80 (°C)
